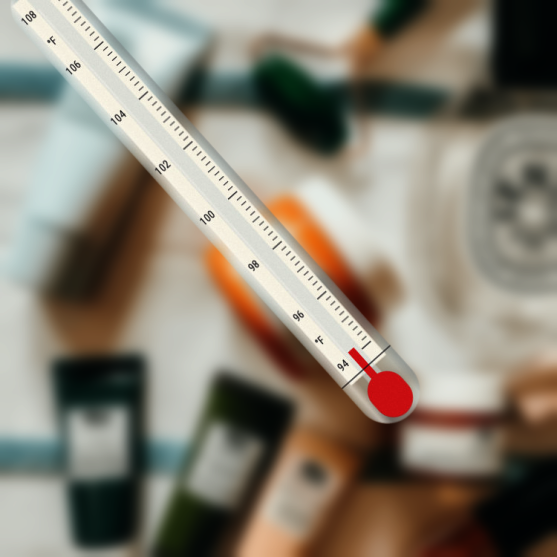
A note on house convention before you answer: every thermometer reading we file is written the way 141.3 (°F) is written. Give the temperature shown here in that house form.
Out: 94.2 (°F)
